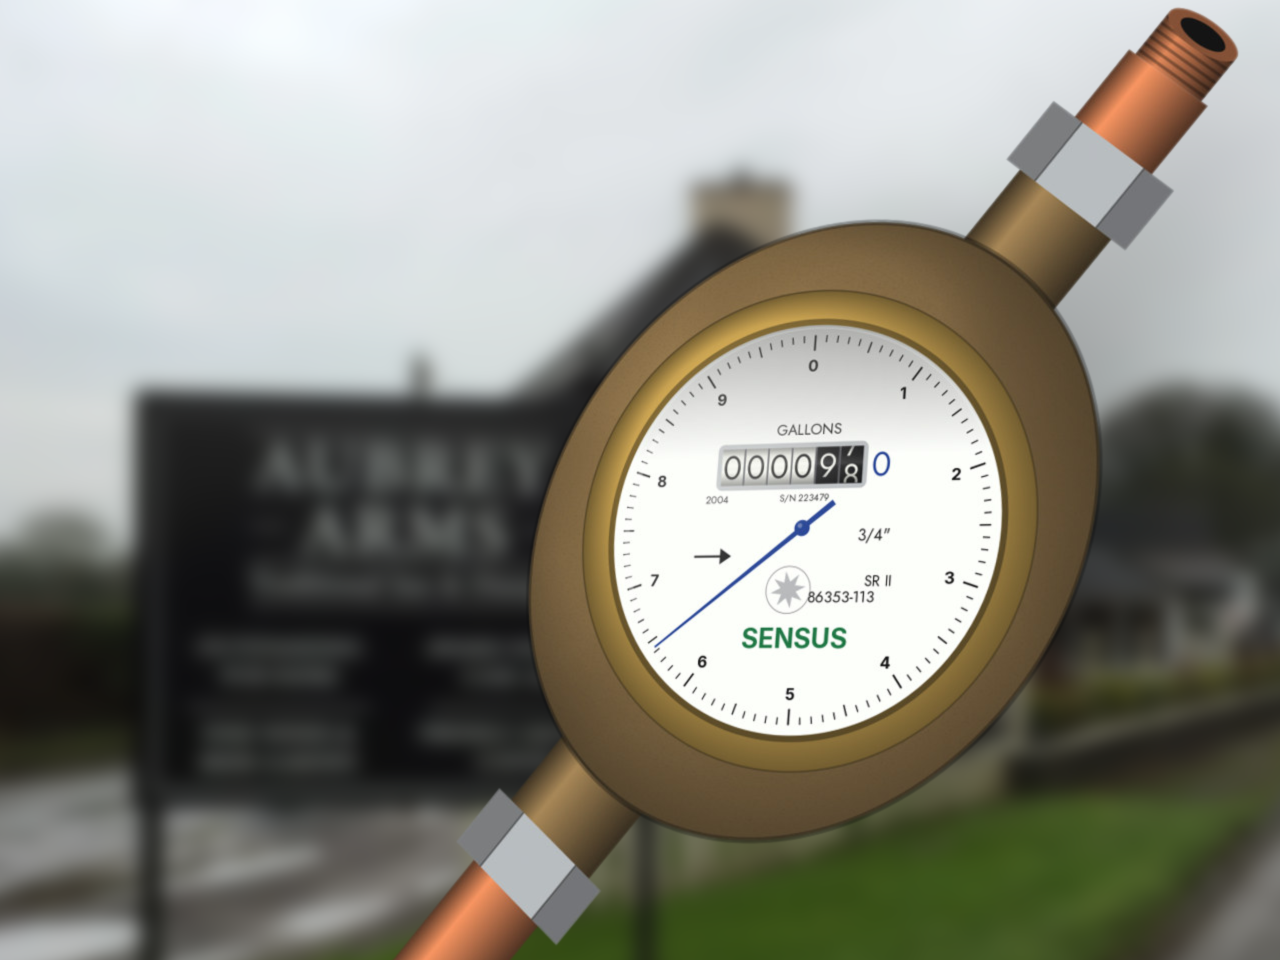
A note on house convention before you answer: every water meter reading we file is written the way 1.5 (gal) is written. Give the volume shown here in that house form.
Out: 976.4 (gal)
